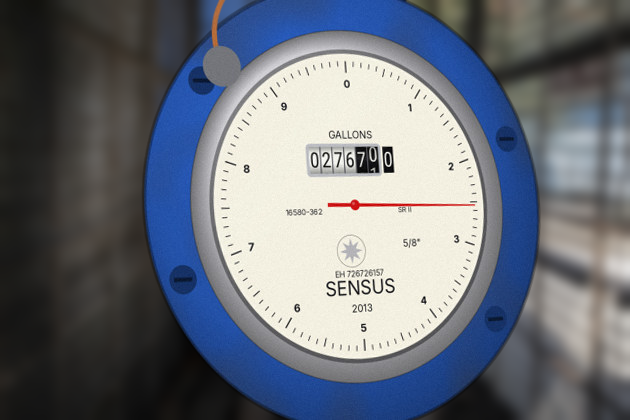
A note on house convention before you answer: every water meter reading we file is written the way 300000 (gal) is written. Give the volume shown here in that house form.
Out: 276702.5 (gal)
